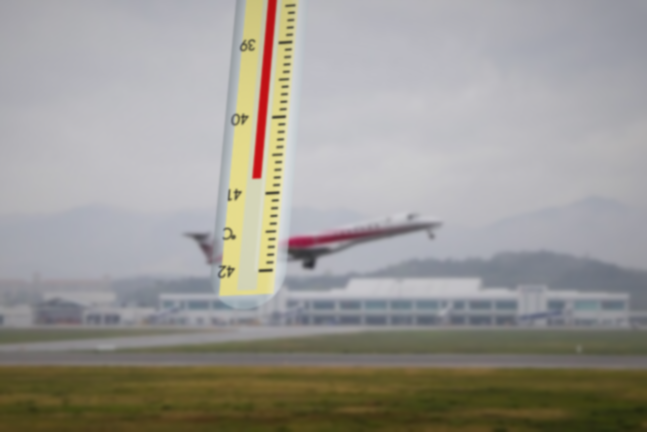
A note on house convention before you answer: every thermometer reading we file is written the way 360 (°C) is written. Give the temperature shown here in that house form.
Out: 40.8 (°C)
